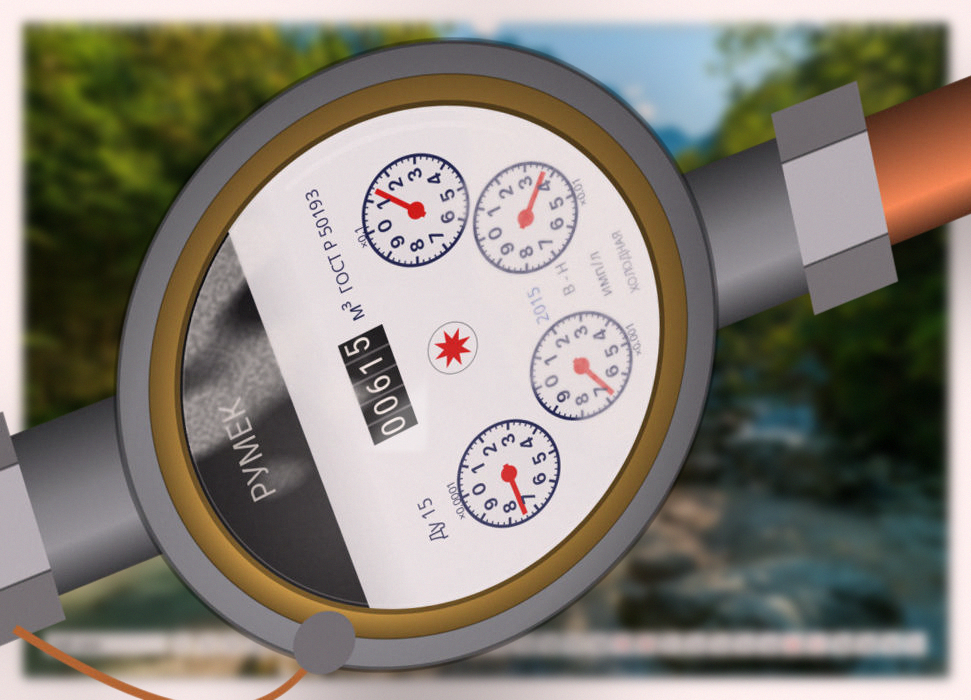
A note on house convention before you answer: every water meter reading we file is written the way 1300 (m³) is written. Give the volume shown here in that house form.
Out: 615.1367 (m³)
